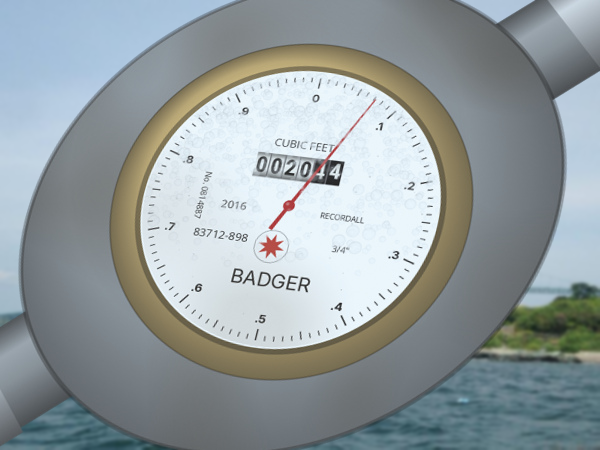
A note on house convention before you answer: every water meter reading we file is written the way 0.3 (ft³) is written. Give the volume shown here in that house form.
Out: 2044.07 (ft³)
